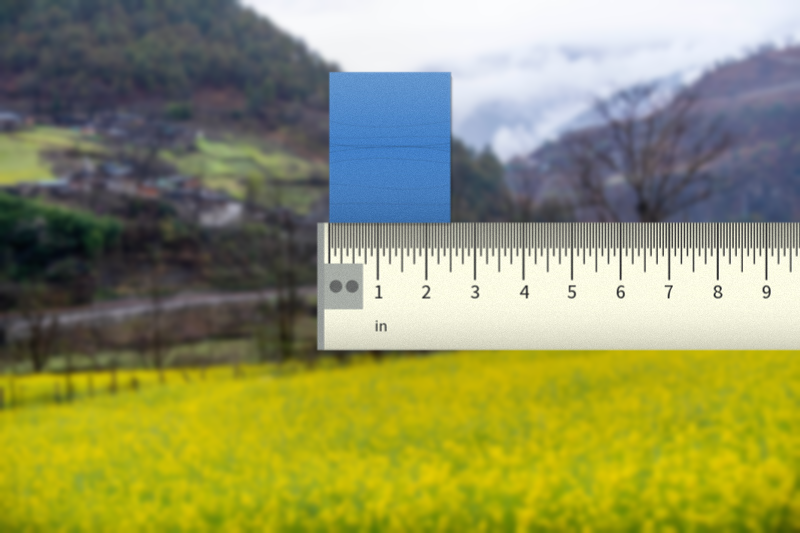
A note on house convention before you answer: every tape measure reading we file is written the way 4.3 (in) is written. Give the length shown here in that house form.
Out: 2.5 (in)
